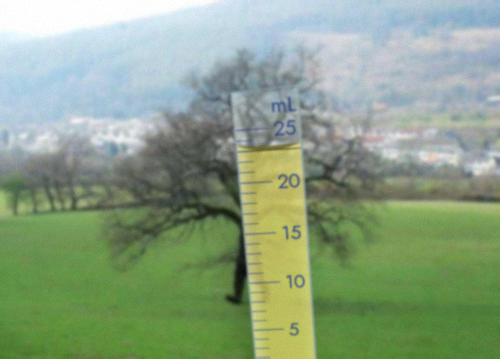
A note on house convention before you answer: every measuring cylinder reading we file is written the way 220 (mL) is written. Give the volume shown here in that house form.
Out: 23 (mL)
